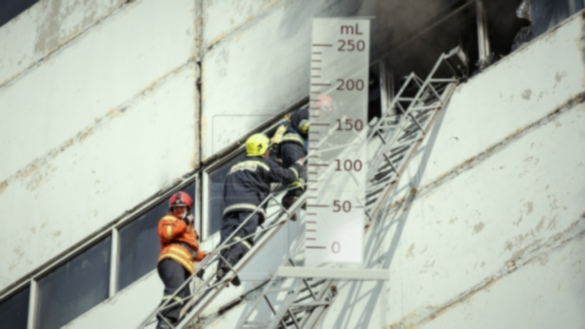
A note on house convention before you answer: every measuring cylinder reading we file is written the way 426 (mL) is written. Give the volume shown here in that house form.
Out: 50 (mL)
